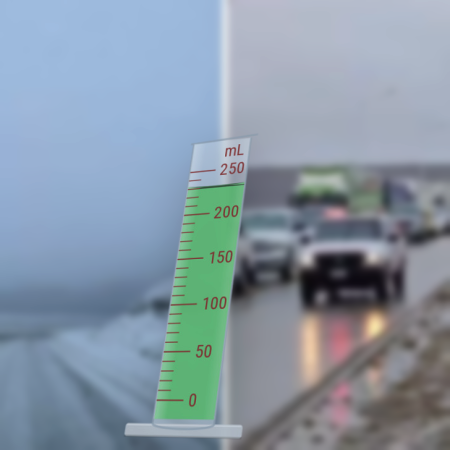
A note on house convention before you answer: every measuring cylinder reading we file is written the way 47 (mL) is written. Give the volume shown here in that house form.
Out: 230 (mL)
